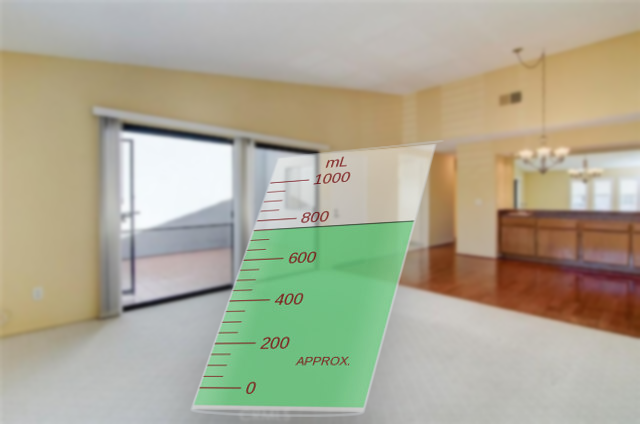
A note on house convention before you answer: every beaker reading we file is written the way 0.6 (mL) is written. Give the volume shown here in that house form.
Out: 750 (mL)
